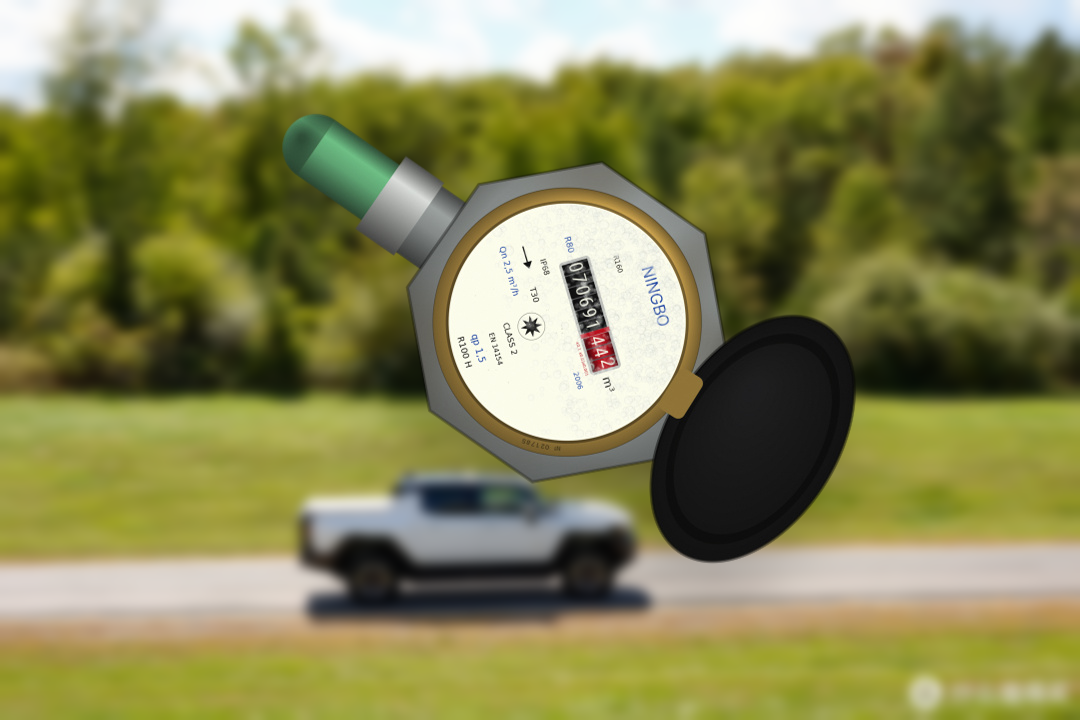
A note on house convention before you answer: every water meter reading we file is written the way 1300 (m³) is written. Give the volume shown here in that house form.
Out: 70691.442 (m³)
